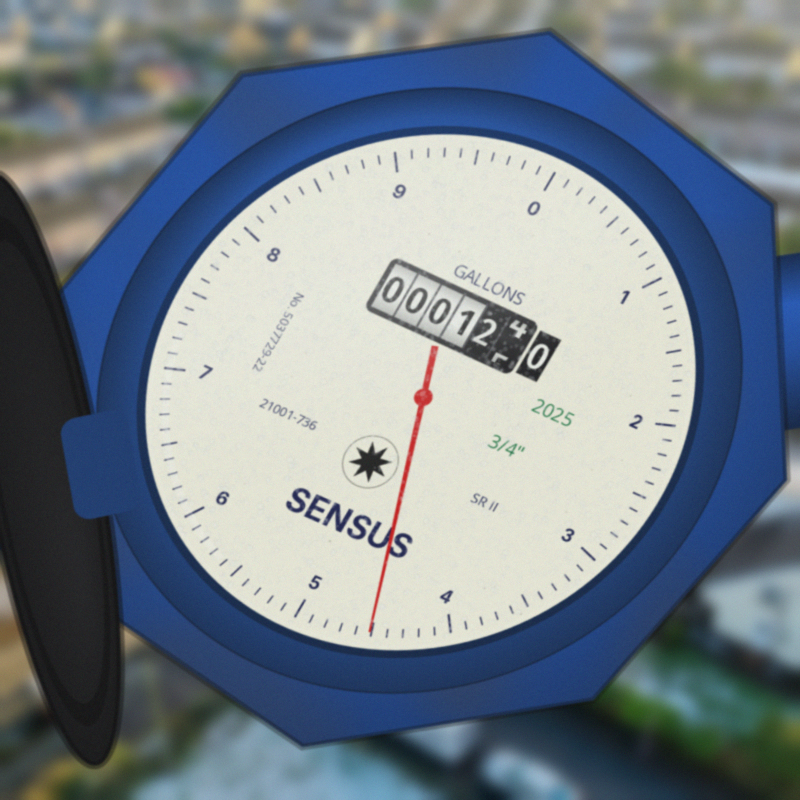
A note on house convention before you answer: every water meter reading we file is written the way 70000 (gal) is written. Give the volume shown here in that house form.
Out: 1244.5 (gal)
